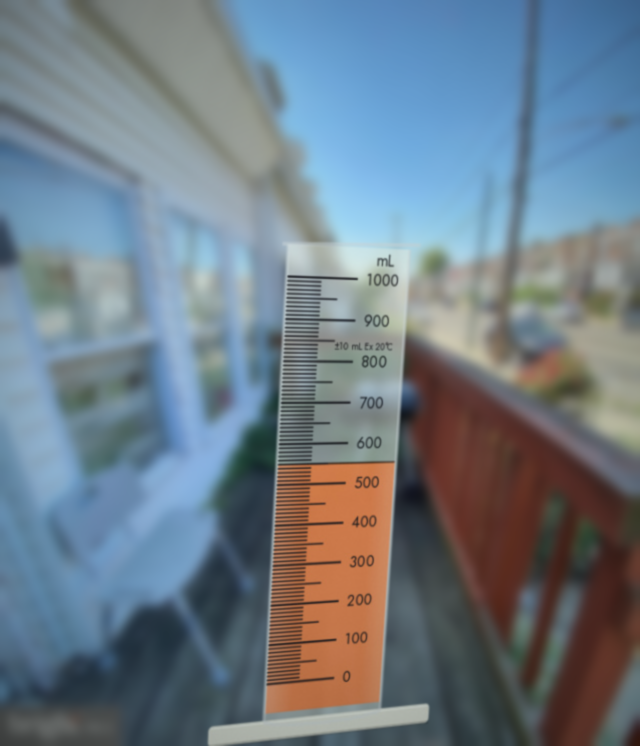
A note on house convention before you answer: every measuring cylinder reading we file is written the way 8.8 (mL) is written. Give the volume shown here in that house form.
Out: 550 (mL)
